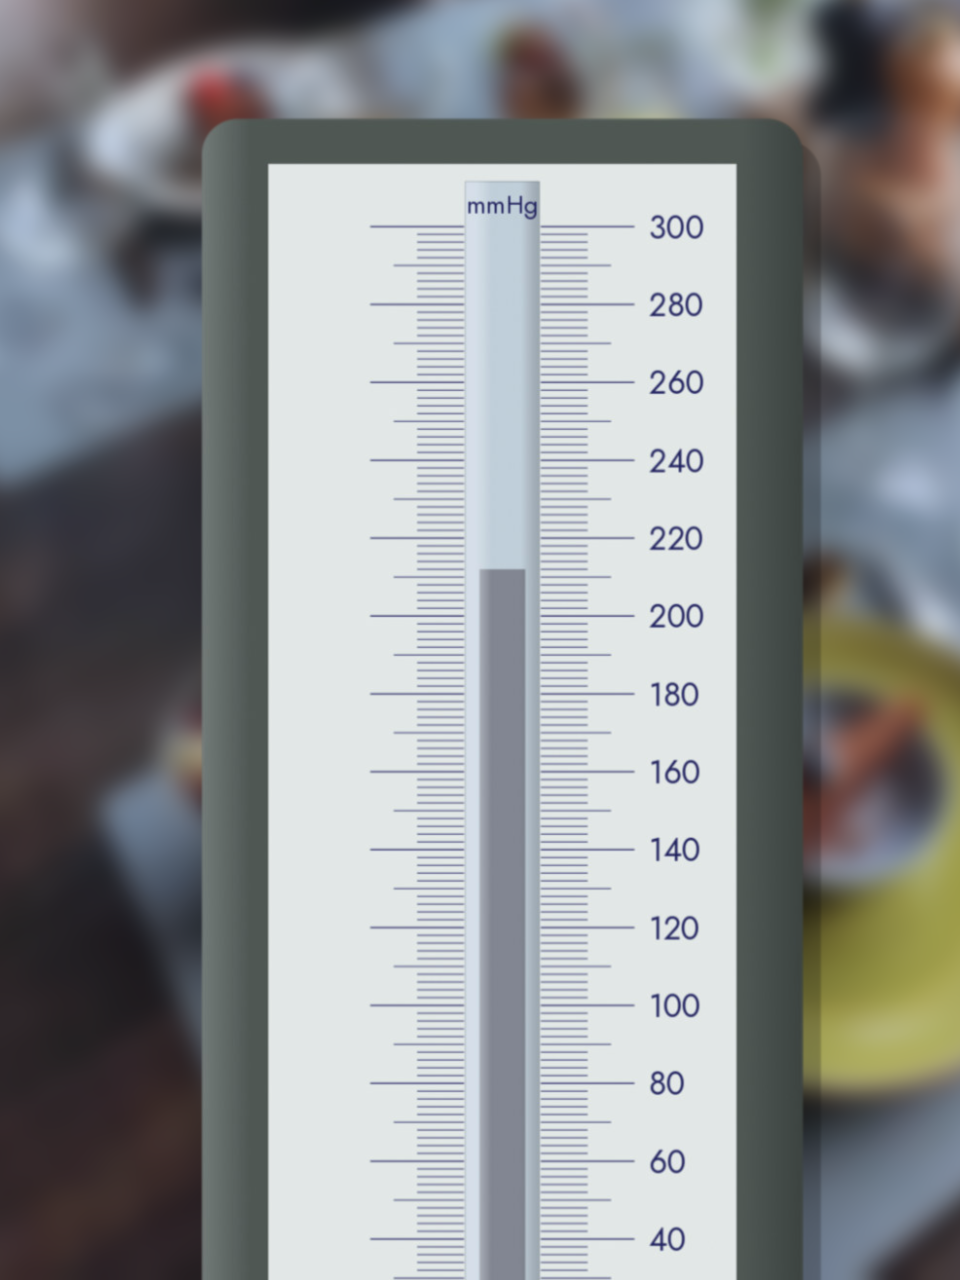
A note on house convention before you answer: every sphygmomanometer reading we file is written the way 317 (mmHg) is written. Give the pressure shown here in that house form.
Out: 212 (mmHg)
